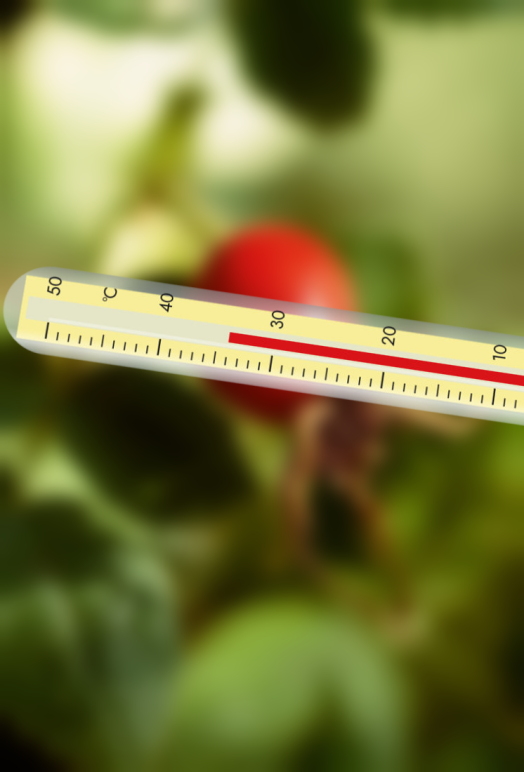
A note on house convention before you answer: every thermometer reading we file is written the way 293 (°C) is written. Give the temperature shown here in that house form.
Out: 34 (°C)
